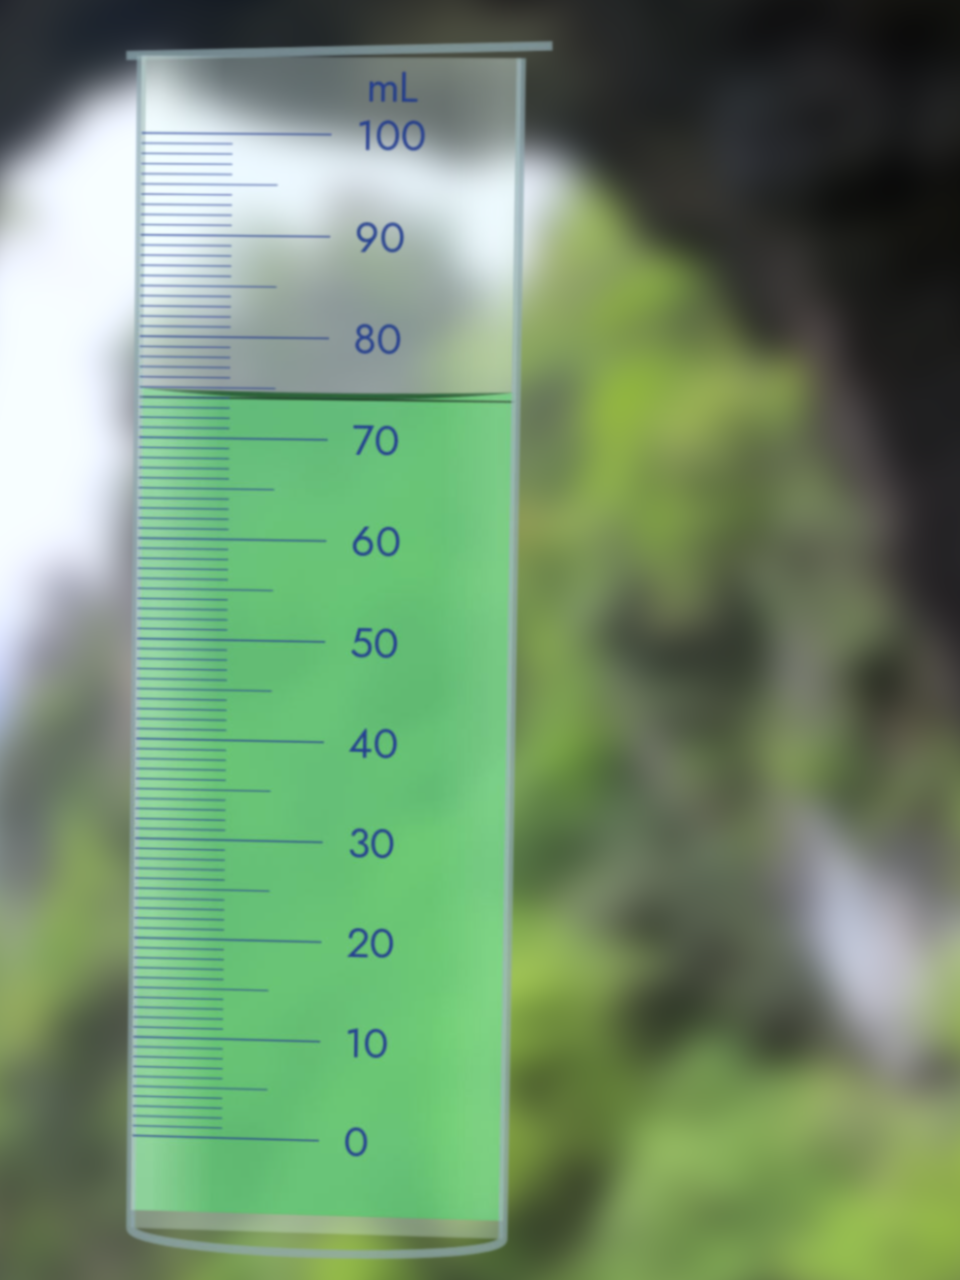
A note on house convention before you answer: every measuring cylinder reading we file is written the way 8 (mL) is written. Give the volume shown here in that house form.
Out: 74 (mL)
